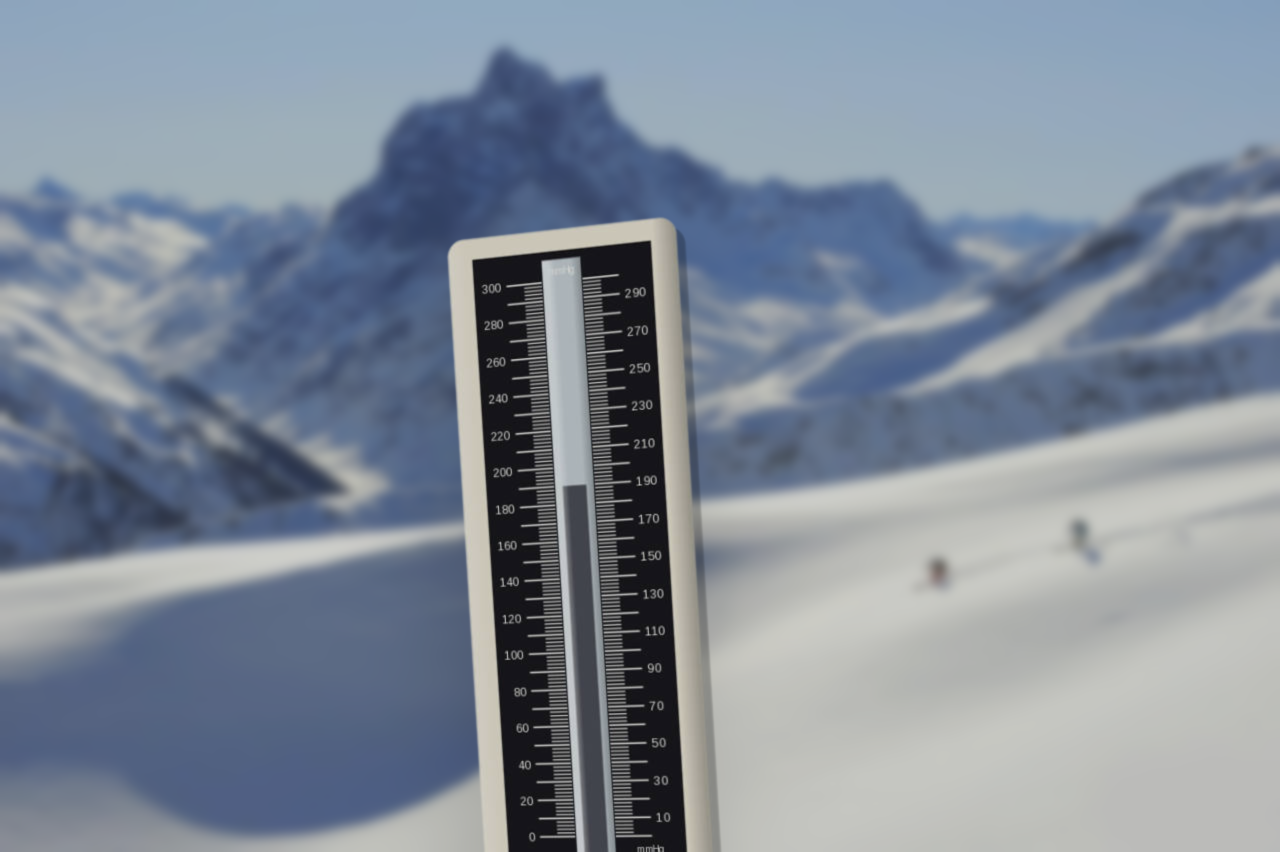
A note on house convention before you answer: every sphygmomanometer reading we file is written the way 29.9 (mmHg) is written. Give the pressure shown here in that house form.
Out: 190 (mmHg)
